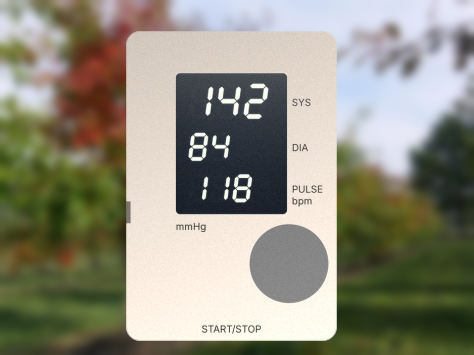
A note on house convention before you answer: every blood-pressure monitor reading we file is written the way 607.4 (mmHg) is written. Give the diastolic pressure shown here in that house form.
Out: 84 (mmHg)
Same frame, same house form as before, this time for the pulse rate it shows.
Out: 118 (bpm)
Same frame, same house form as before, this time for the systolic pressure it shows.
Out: 142 (mmHg)
